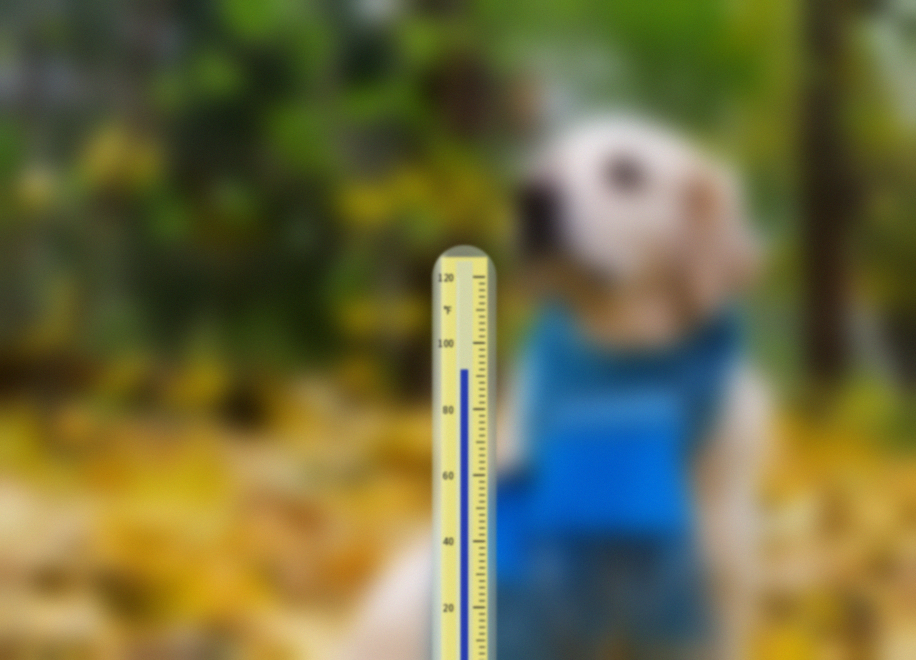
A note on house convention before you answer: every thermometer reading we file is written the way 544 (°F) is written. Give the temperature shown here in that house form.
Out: 92 (°F)
